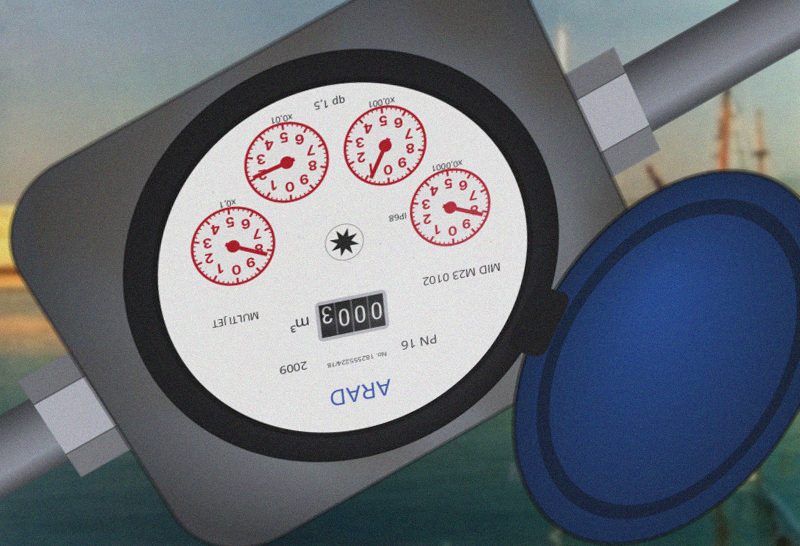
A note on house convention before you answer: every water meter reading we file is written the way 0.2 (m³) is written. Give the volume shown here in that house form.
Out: 2.8208 (m³)
